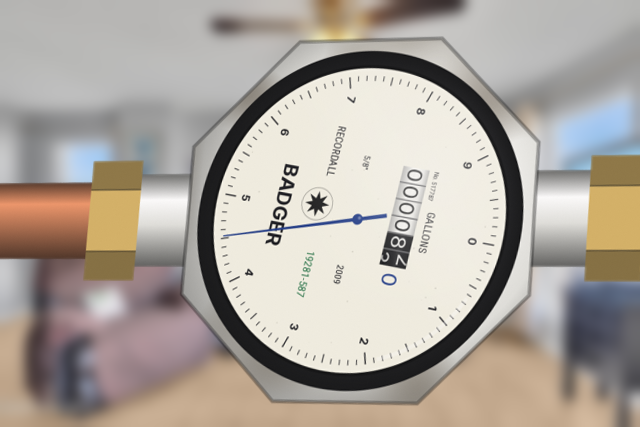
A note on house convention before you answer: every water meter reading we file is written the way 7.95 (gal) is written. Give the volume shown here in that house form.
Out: 824.5 (gal)
